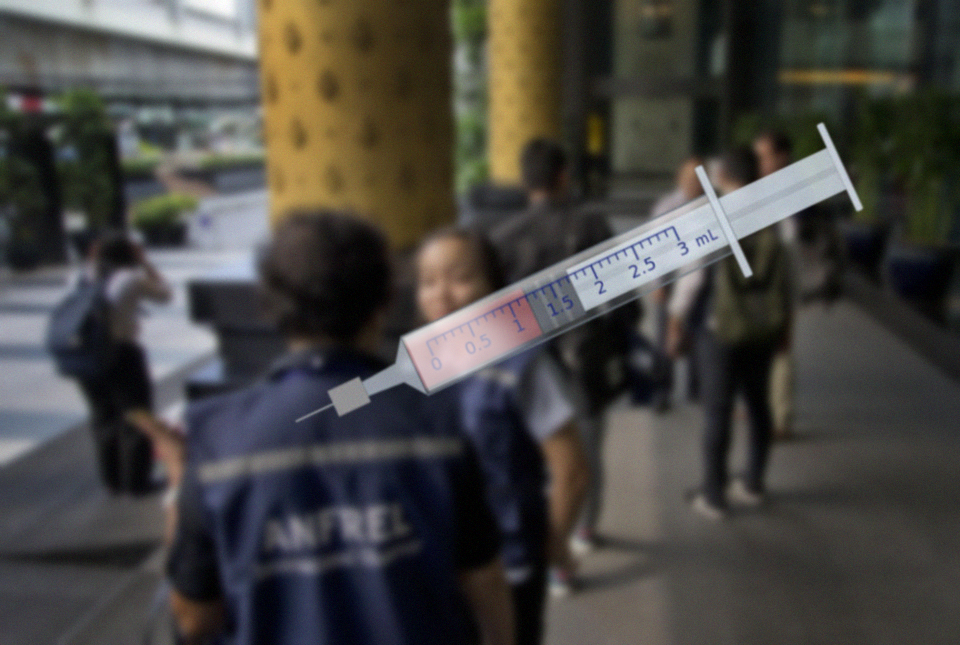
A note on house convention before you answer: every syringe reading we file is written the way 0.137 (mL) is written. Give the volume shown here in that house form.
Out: 1.2 (mL)
